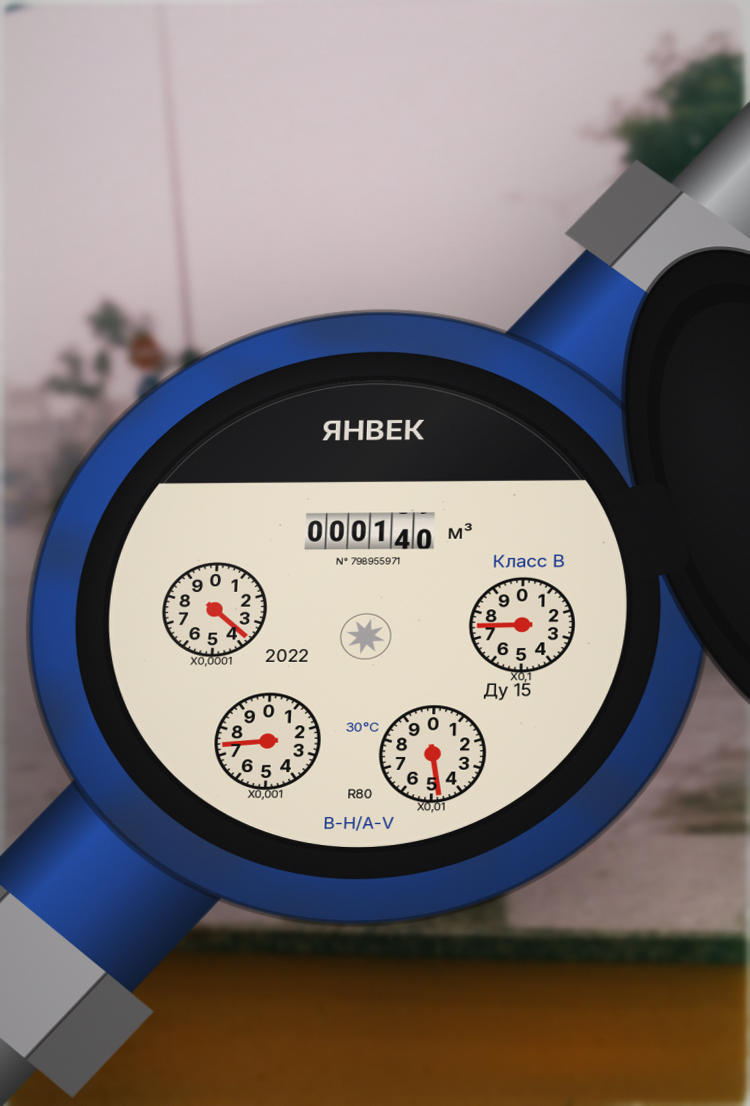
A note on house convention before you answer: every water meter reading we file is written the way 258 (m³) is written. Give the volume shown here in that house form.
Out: 139.7473 (m³)
